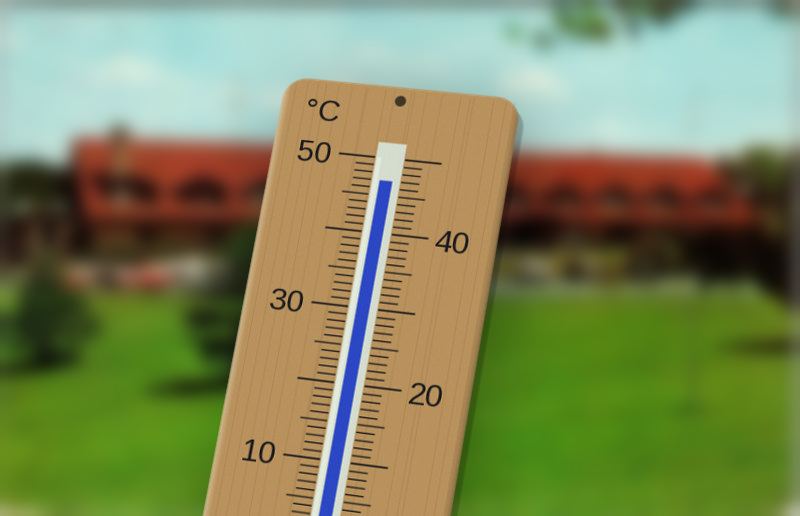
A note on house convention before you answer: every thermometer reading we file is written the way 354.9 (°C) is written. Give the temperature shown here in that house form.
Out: 47 (°C)
